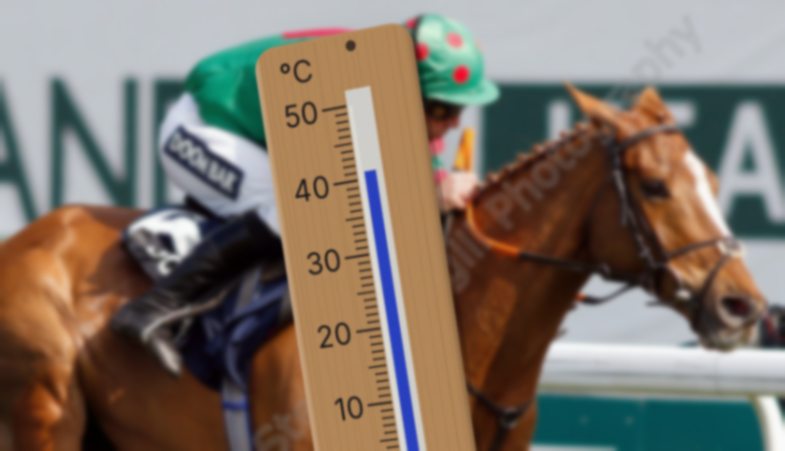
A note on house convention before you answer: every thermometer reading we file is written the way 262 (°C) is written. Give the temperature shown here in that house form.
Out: 41 (°C)
